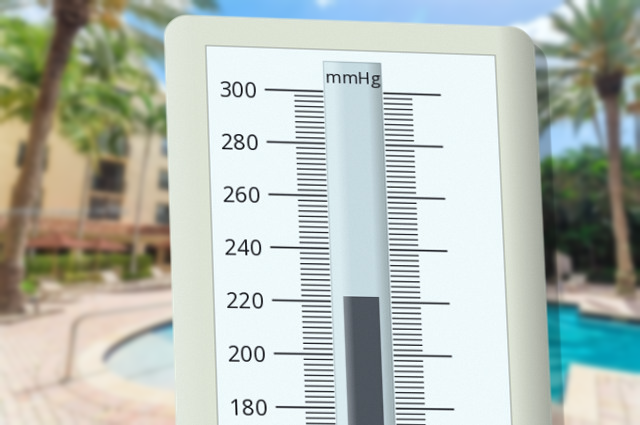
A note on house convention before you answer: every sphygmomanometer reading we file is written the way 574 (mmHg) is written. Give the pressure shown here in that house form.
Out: 222 (mmHg)
